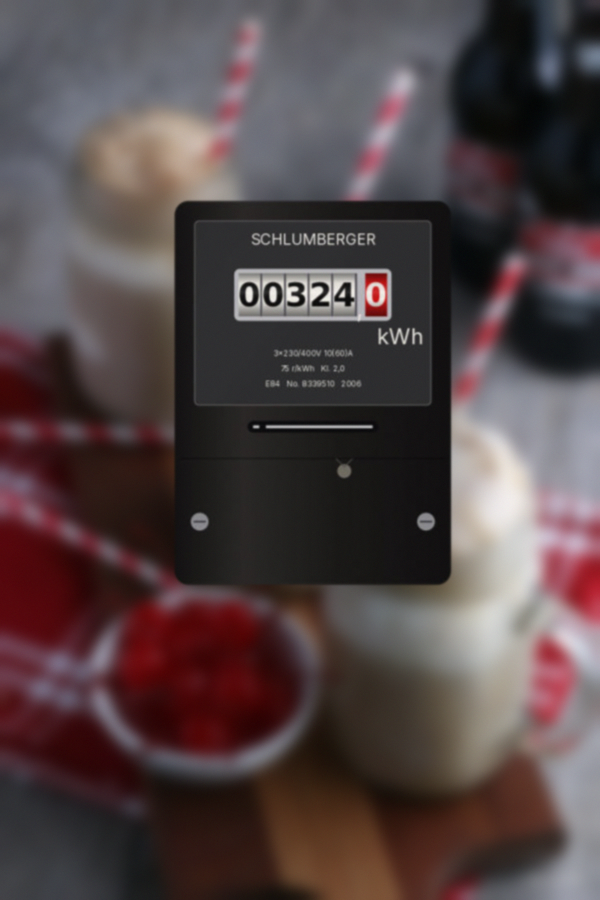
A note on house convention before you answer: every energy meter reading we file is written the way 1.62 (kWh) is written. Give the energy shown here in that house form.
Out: 324.0 (kWh)
